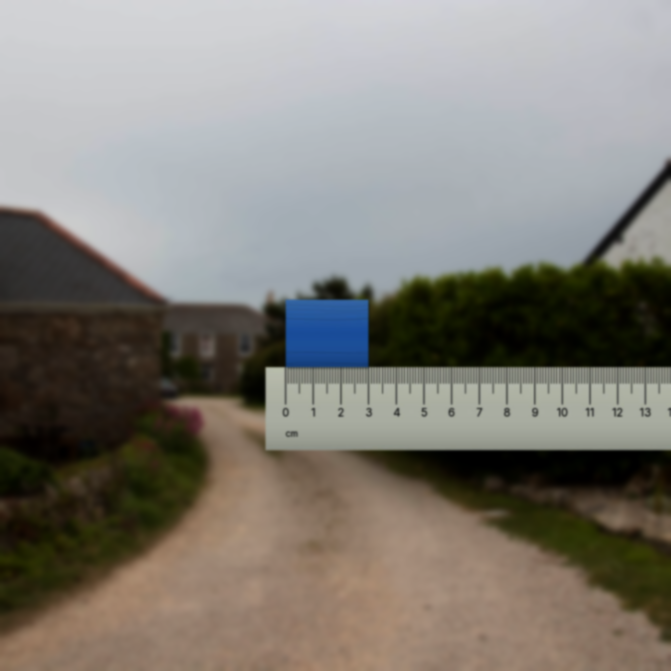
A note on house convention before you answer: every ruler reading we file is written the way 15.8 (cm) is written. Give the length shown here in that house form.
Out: 3 (cm)
